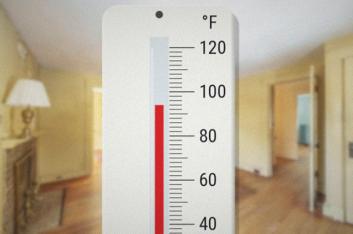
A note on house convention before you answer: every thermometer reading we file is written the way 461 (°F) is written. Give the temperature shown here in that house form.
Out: 94 (°F)
